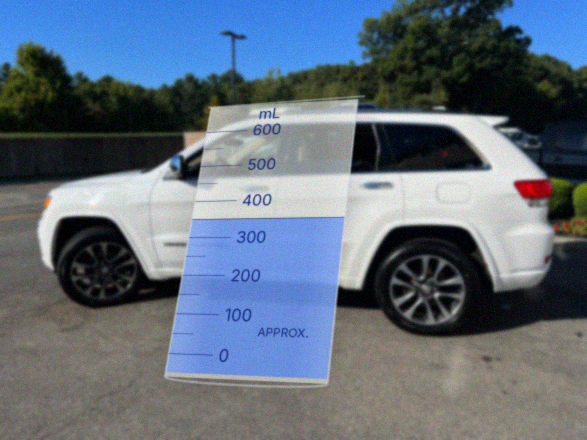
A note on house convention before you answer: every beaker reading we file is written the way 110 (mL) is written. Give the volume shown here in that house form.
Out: 350 (mL)
